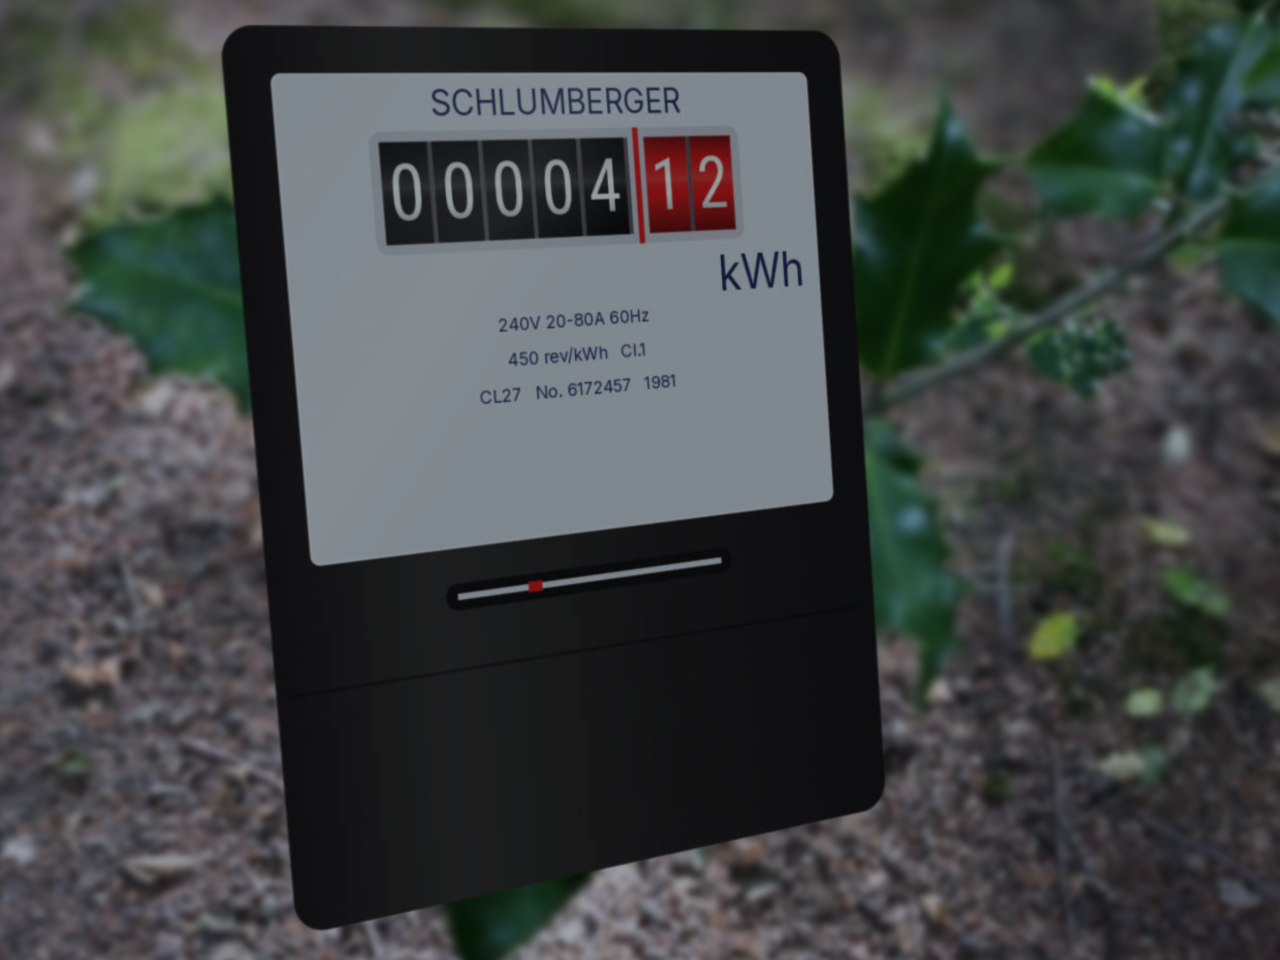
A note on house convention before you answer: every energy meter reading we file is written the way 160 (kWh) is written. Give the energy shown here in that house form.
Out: 4.12 (kWh)
